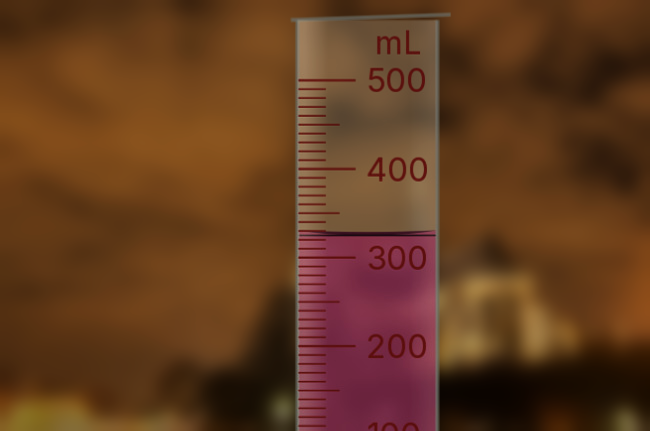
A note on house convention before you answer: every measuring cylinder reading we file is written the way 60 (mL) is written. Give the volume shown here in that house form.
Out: 325 (mL)
